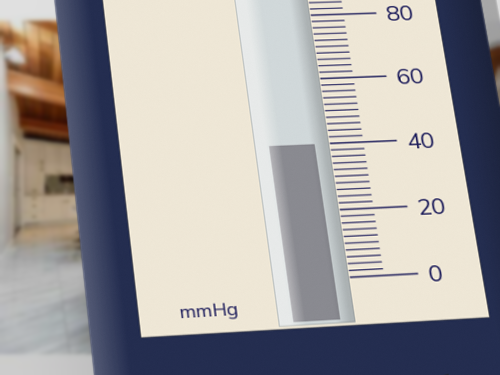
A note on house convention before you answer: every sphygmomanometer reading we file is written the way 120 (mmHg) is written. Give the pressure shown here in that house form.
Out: 40 (mmHg)
